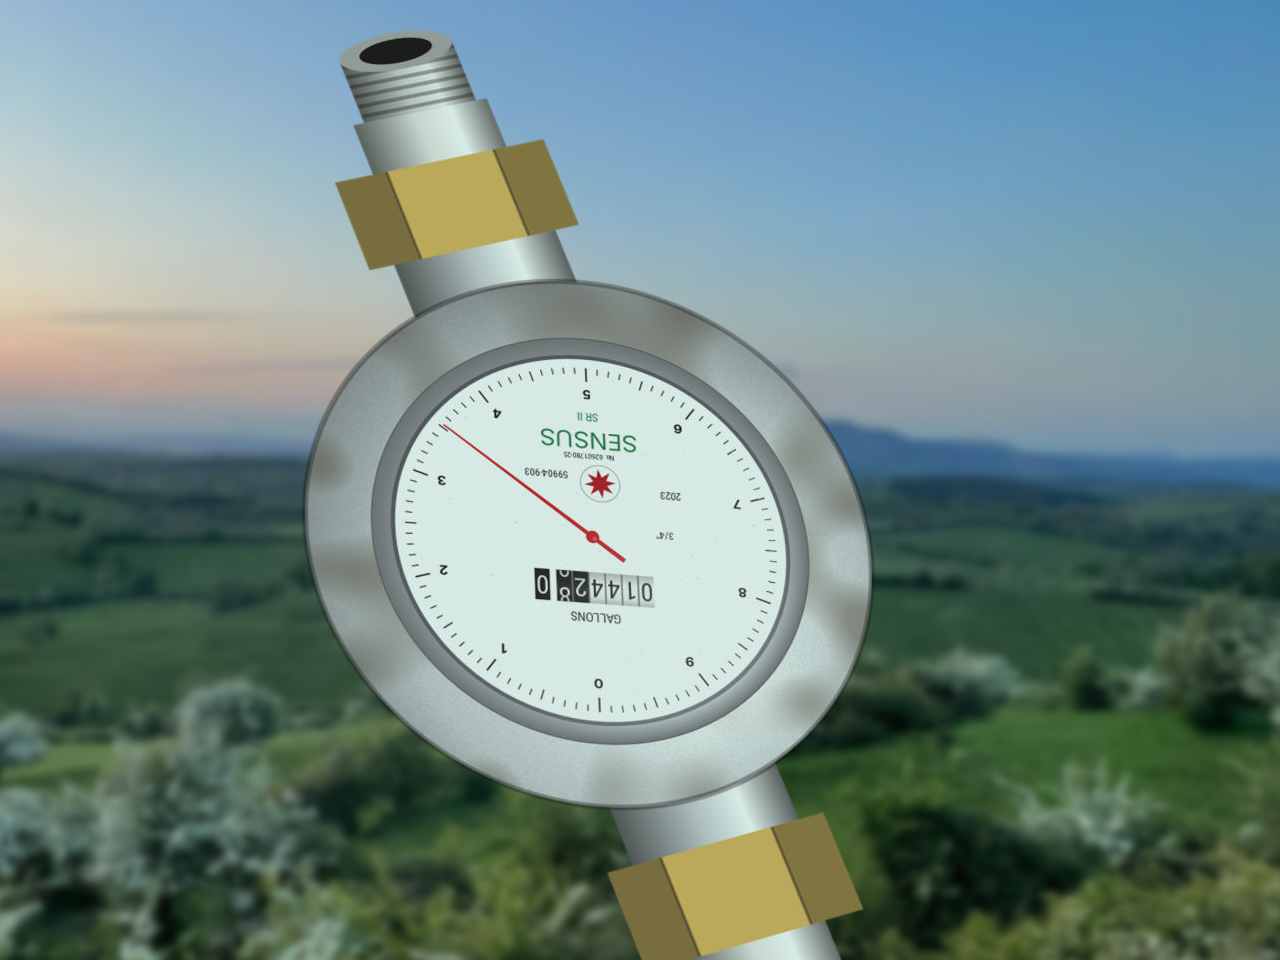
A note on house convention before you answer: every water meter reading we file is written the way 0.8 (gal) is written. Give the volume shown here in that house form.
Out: 144283.5 (gal)
